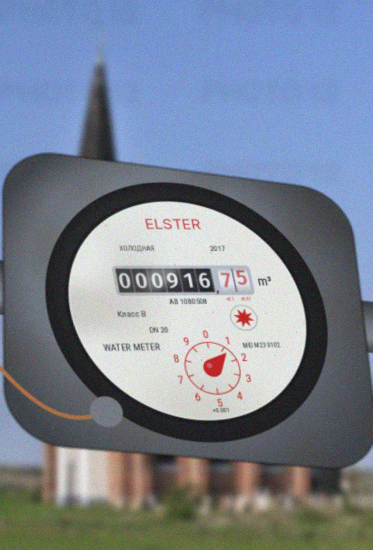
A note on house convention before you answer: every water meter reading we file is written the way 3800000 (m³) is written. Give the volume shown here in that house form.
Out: 916.751 (m³)
